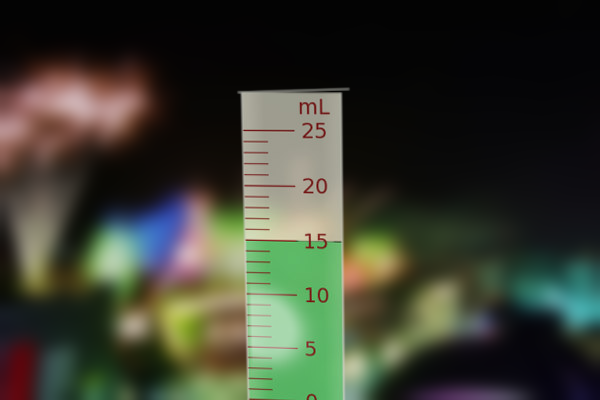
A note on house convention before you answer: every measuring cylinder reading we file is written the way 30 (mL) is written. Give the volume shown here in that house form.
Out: 15 (mL)
